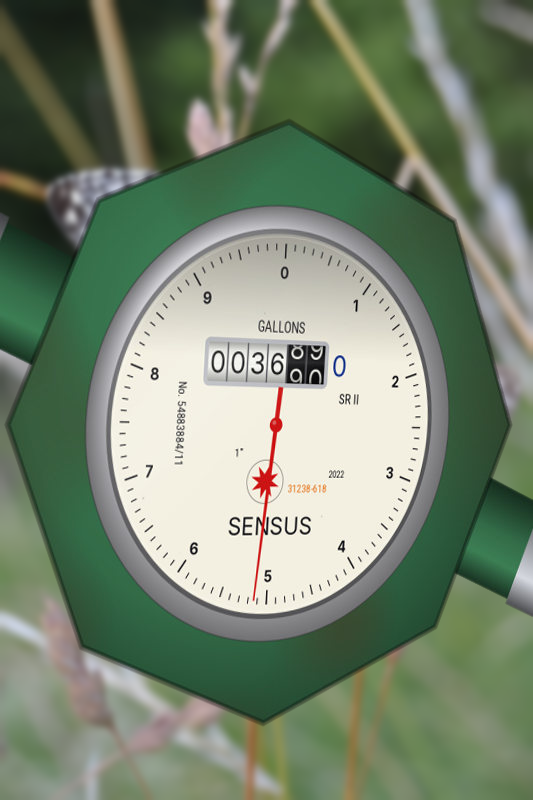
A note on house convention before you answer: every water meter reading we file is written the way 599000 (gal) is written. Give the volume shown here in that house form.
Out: 36895.1 (gal)
